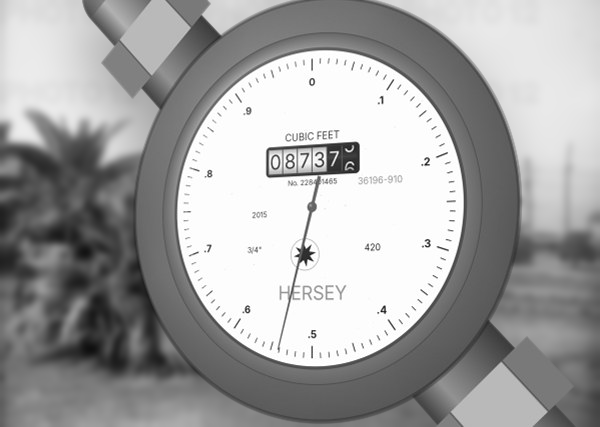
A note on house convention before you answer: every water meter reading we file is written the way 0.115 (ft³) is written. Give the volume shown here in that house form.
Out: 87375.54 (ft³)
